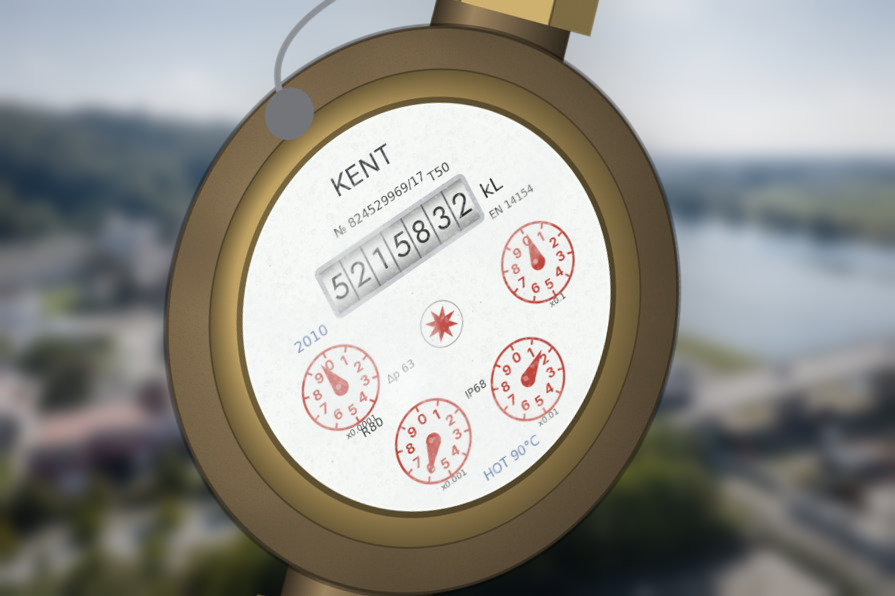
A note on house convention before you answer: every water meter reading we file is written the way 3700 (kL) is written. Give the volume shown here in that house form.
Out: 5215832.0159 (kL)
